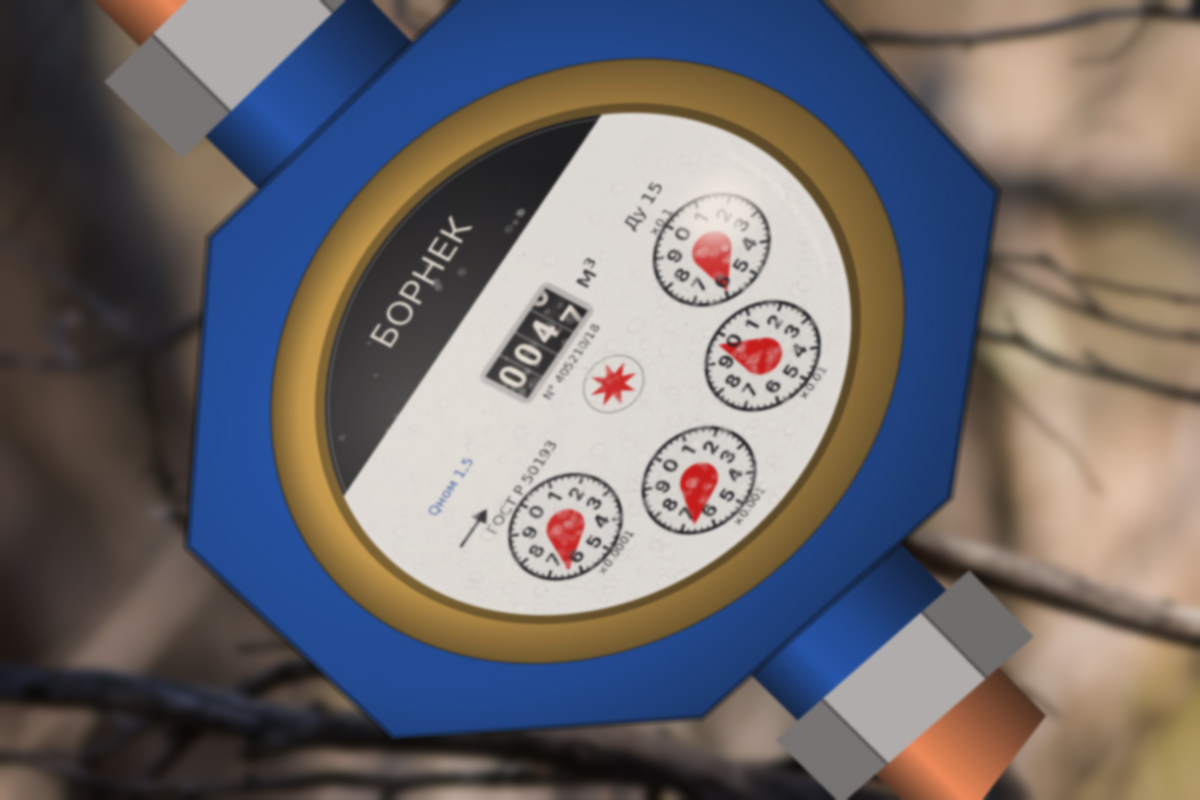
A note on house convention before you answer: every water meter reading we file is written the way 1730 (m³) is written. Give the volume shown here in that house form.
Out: 46.5966 (m³)
